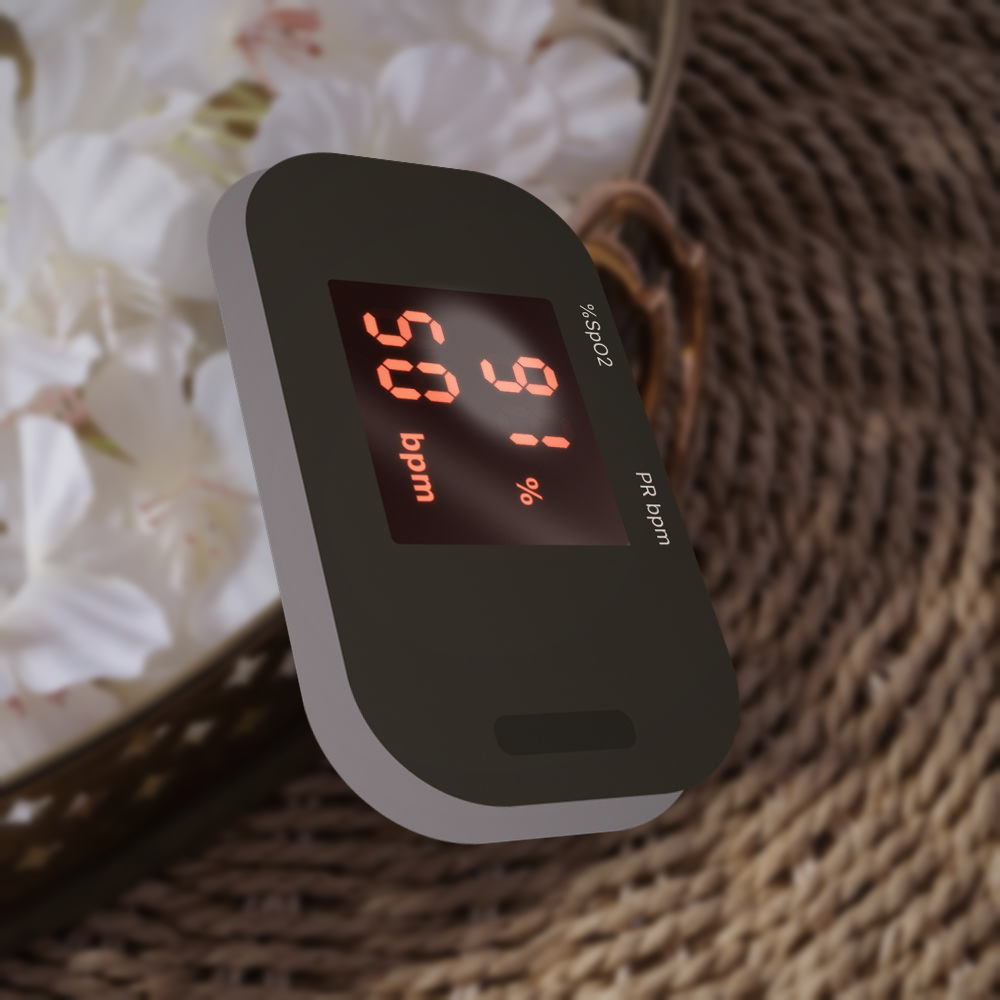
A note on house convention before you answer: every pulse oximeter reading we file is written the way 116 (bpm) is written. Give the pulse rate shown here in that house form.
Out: 50 (bpm)
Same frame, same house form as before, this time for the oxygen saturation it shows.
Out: 91 (%)
